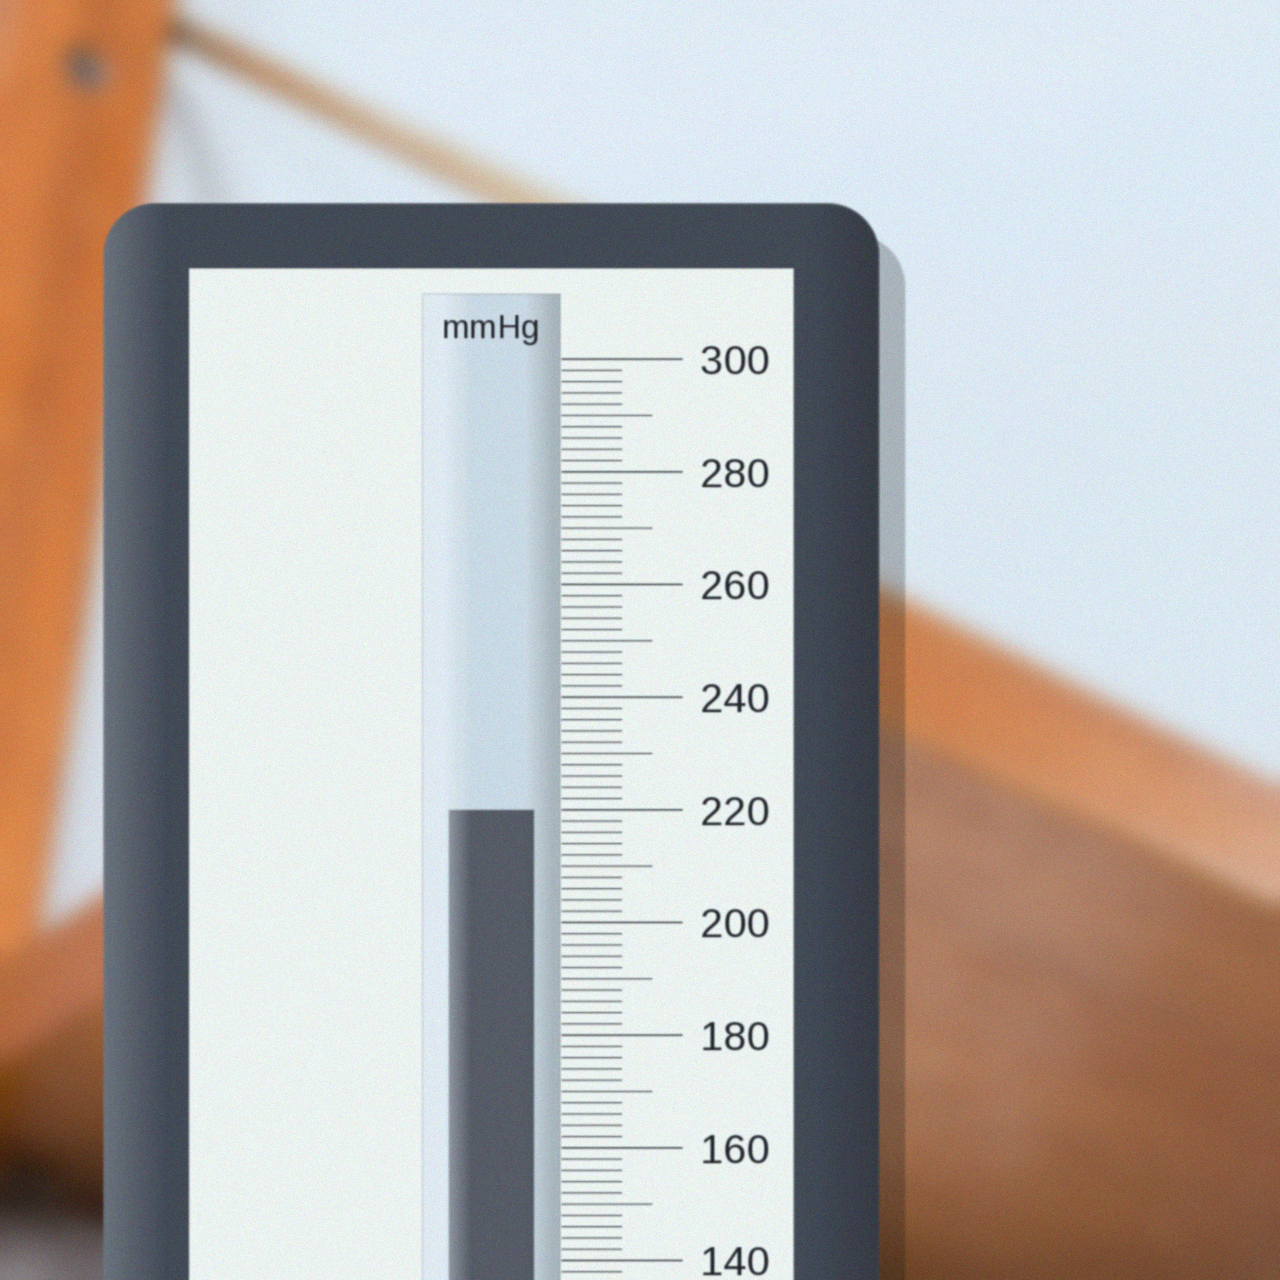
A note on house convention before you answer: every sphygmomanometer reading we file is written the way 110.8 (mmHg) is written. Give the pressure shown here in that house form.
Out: 220 (mmHg)
